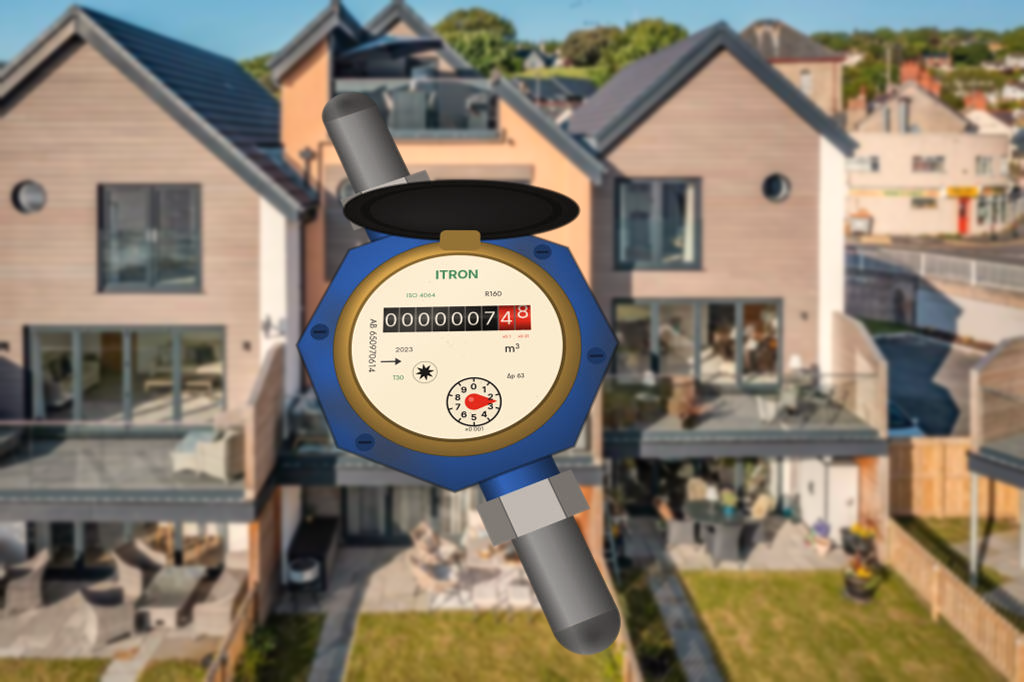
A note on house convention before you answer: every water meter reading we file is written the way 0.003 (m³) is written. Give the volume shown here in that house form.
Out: 7.482 (m³)
